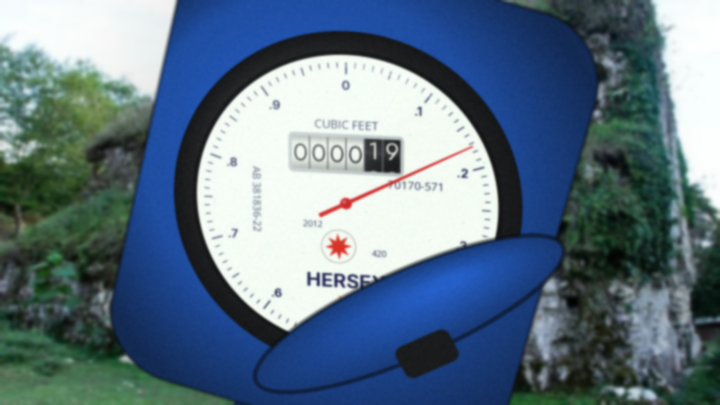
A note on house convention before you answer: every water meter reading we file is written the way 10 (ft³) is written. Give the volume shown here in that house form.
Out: 19.17 (ft³)
